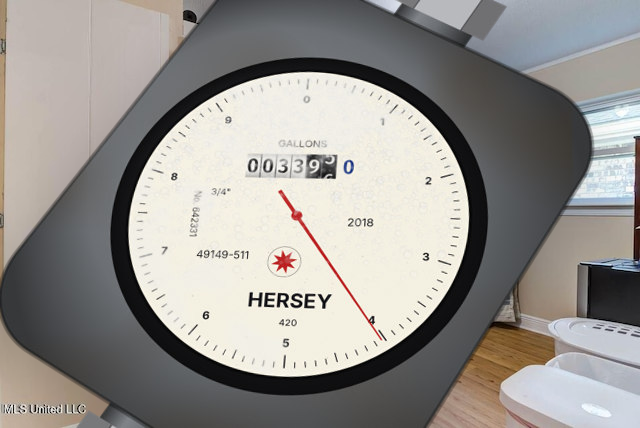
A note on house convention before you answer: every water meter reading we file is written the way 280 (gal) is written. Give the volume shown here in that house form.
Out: 33954.0 (gal)
